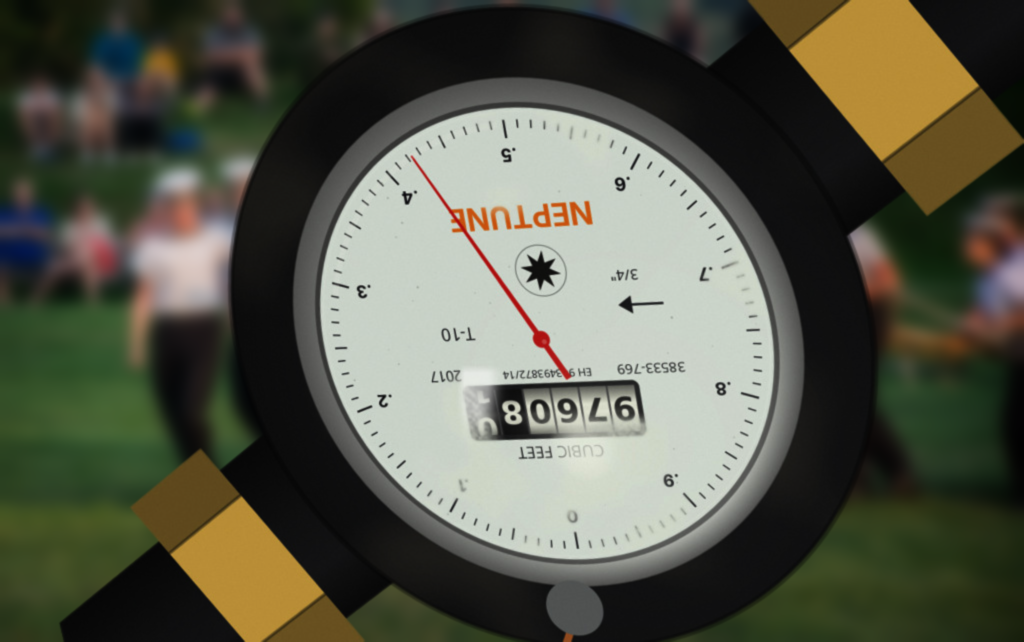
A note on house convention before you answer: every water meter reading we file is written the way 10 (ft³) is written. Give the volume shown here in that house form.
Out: 976080.42 (ft³)
